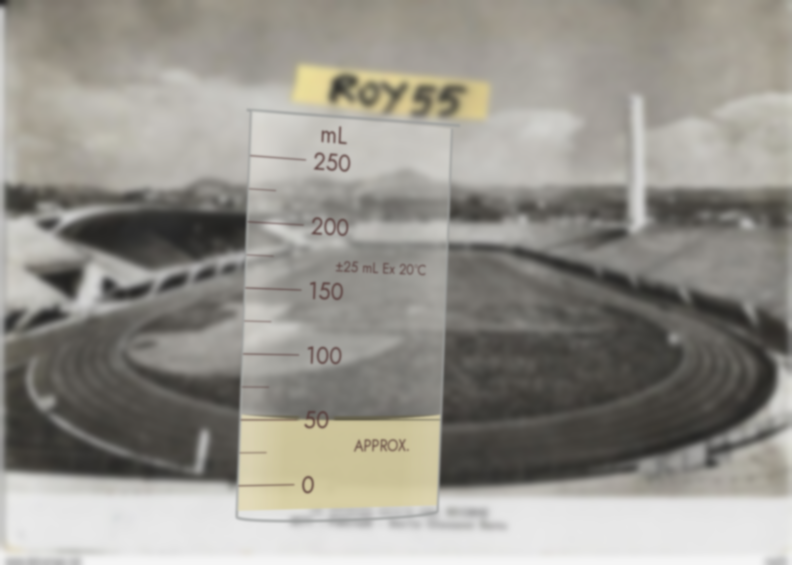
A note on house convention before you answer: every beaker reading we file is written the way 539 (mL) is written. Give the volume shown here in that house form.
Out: 50 (mL)
